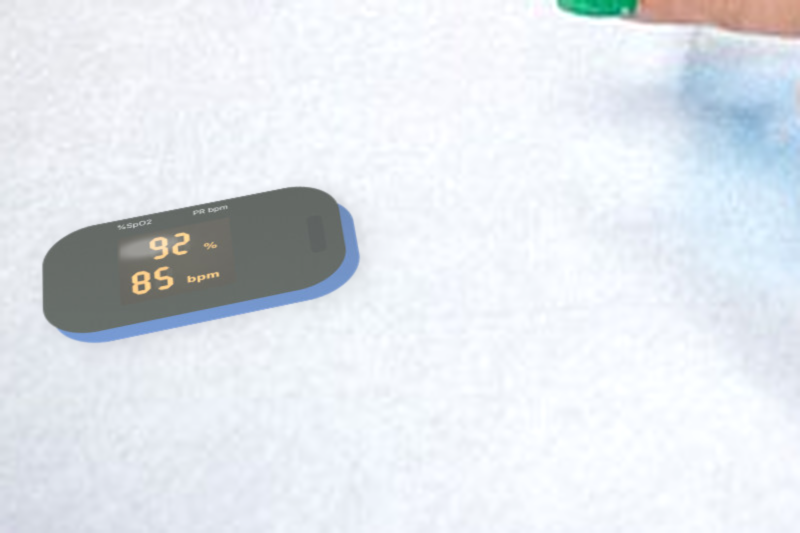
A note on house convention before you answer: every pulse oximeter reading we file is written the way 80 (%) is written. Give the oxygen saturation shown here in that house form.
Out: 92 (%)
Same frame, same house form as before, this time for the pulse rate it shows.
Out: 85 (bpm)
